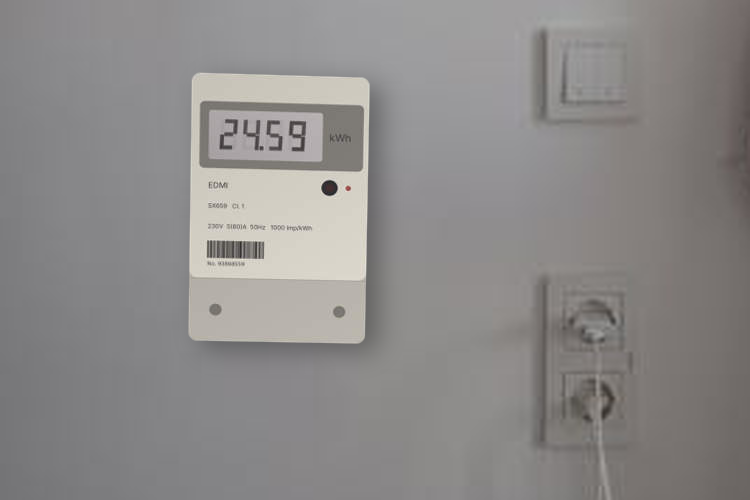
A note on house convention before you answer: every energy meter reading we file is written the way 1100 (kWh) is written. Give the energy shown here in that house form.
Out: 24.59 (kWh)
